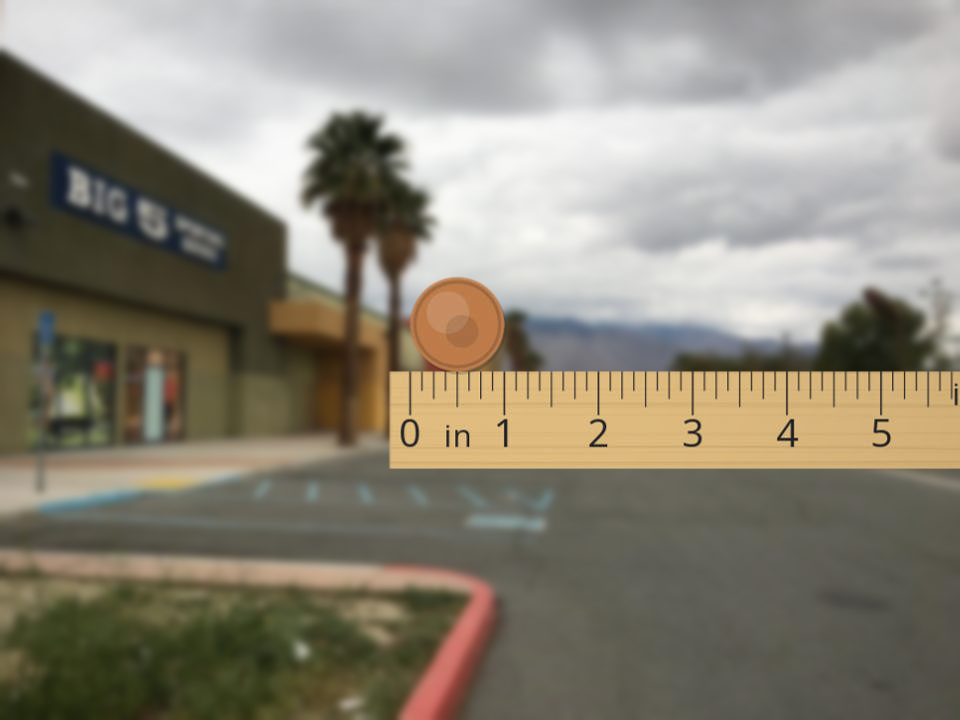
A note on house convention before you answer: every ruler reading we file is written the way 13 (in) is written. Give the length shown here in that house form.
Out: 1 (in)
